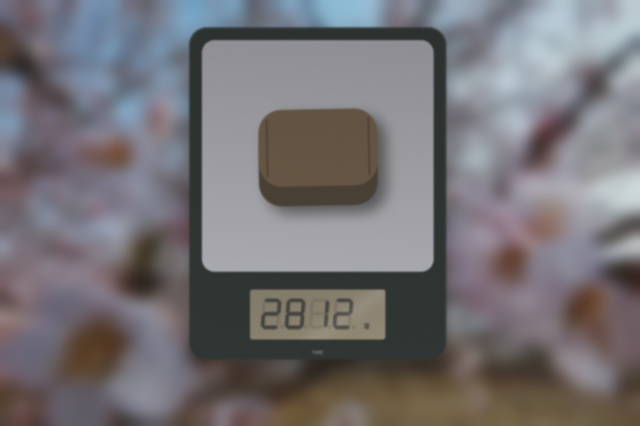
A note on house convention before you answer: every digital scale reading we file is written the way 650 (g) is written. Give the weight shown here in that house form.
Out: 2812 (g)
